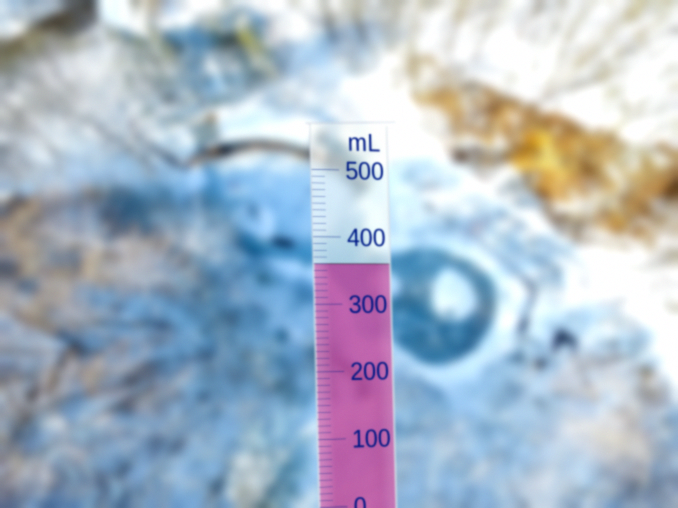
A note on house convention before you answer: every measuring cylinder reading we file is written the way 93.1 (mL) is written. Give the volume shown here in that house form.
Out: 360 (mL)
